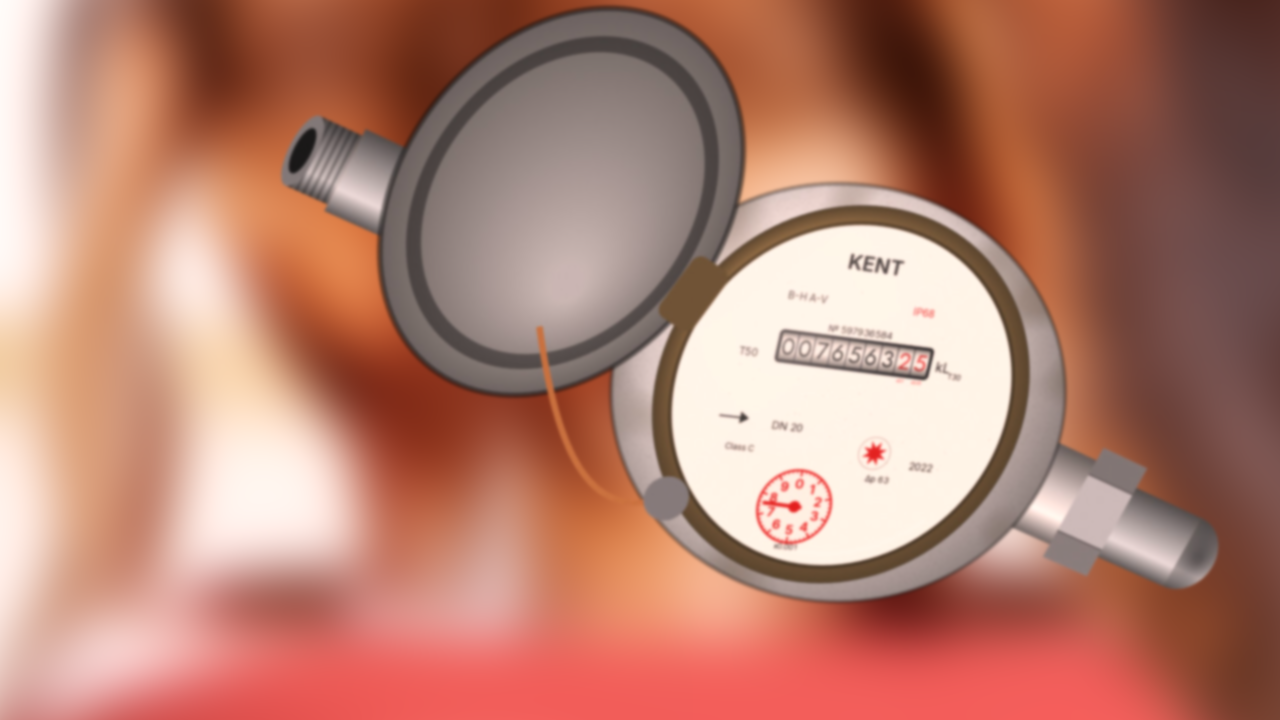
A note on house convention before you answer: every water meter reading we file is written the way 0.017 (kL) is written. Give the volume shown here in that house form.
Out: 76563.257 (kL)
